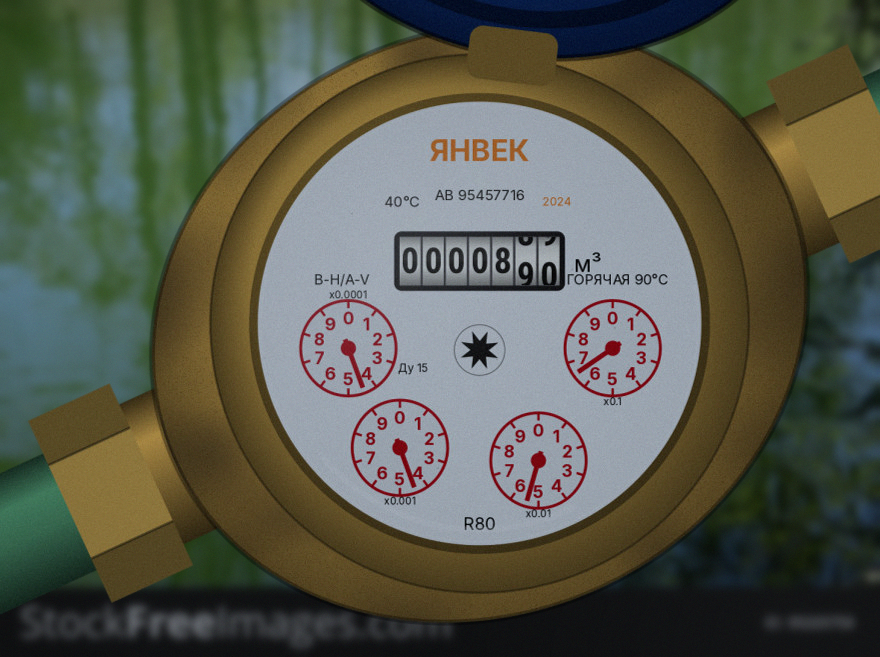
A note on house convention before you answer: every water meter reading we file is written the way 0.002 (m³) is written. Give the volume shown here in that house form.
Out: 889.6544 (m³)
